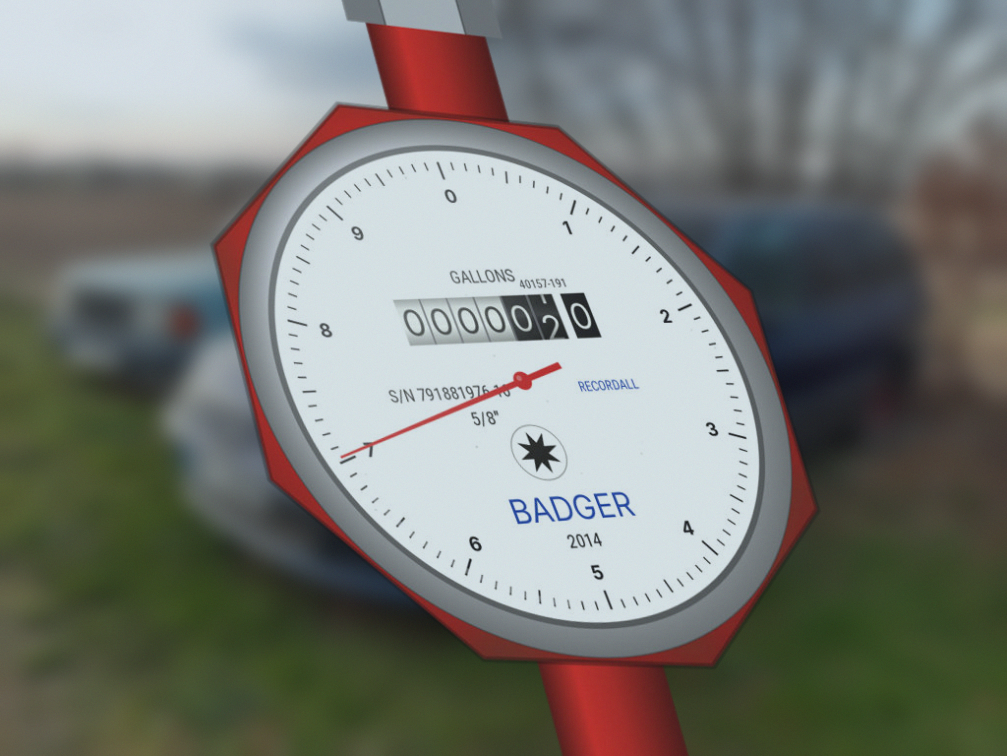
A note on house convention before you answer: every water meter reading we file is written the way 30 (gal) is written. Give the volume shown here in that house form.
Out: 17.0 (gal)
